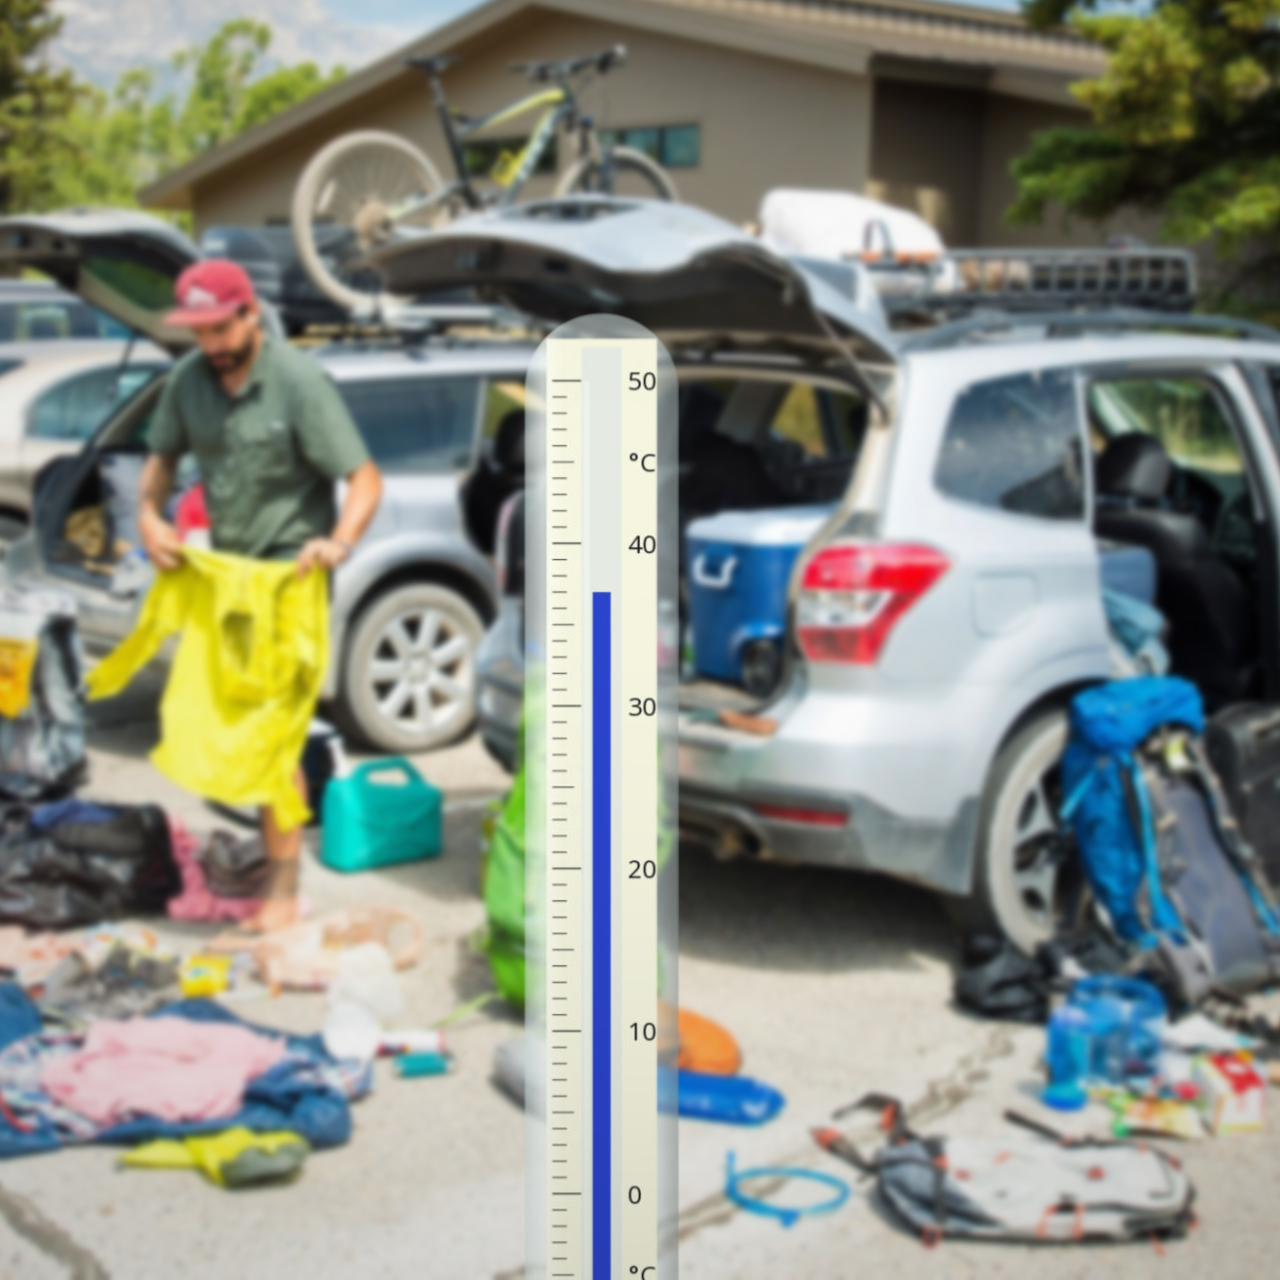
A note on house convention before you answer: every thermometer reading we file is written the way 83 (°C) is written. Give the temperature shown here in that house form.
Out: 37 (°C)
